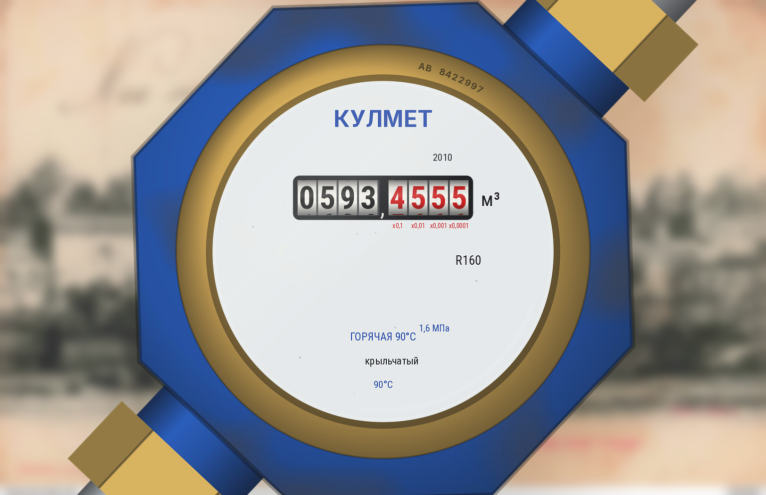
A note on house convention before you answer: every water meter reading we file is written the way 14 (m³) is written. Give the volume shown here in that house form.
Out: 593.4555 (m³)
